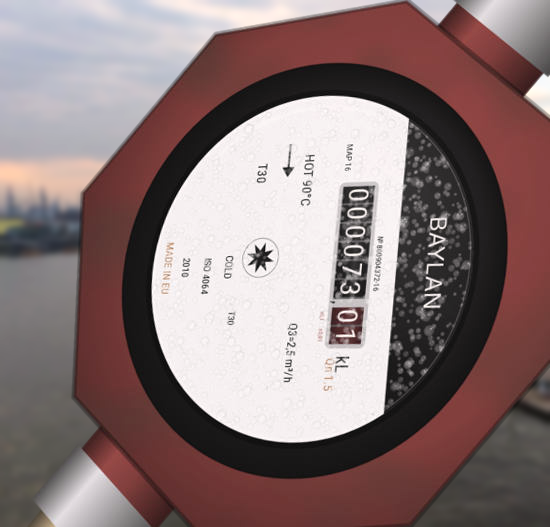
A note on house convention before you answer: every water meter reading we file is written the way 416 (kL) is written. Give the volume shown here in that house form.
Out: 73.01 (kL)
